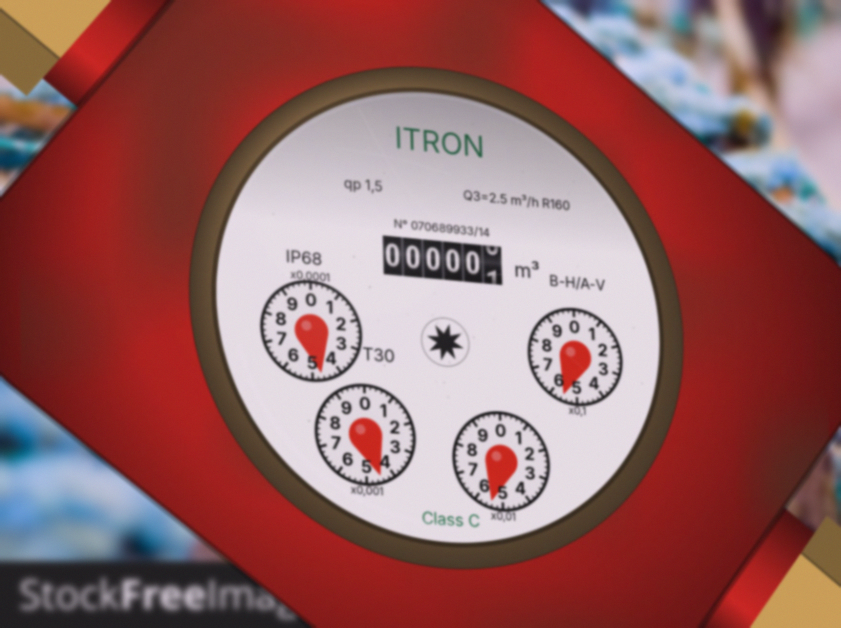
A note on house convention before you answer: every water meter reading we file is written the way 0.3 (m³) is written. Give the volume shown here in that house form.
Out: 0.5544 (m³)
